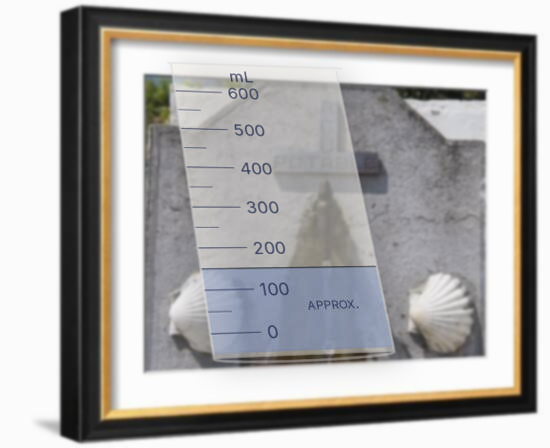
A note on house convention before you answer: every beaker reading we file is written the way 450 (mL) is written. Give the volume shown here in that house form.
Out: 150 (mL)
